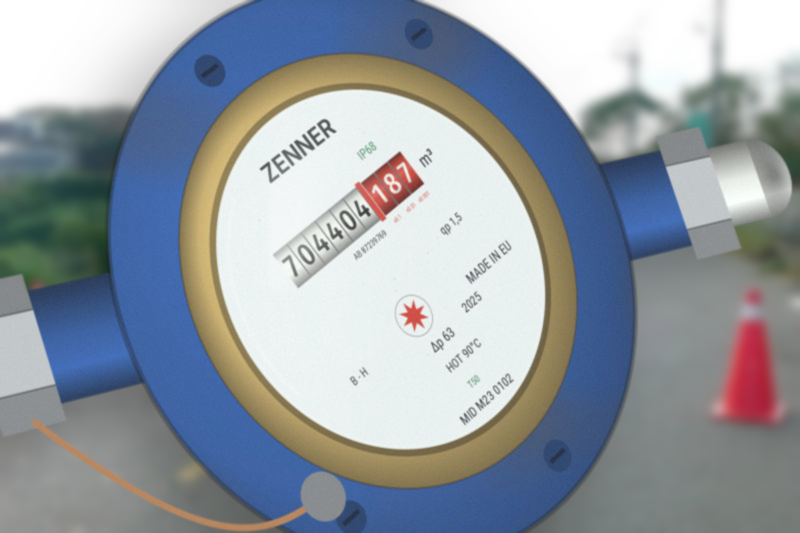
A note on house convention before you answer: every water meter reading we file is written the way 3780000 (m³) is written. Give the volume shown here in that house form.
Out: 704404.187 (m³)
